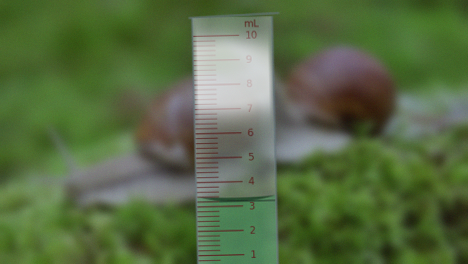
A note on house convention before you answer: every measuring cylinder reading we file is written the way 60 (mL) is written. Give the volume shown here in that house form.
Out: 3.2 (mL)
